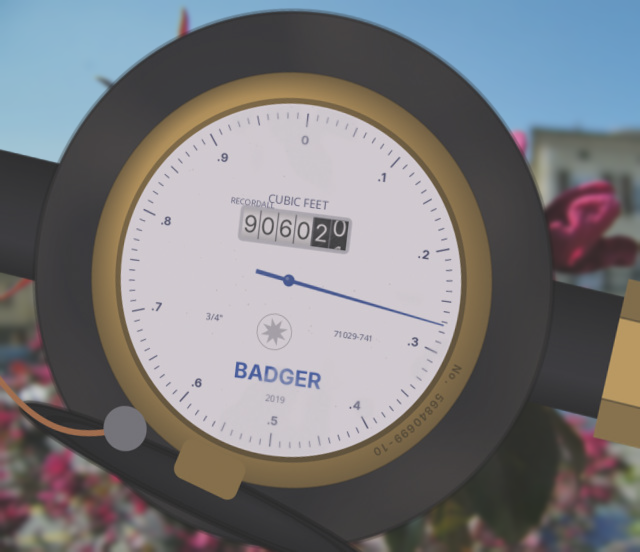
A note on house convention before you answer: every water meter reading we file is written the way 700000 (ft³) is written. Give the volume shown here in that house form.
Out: 906020.27 (ft³)
